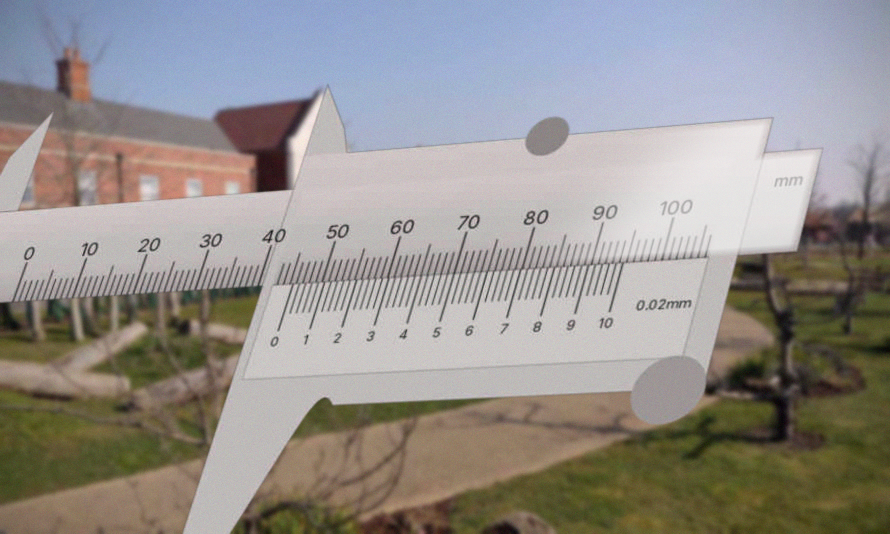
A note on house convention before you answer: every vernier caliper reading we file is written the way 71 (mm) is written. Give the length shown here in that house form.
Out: 45.5 (mm)
